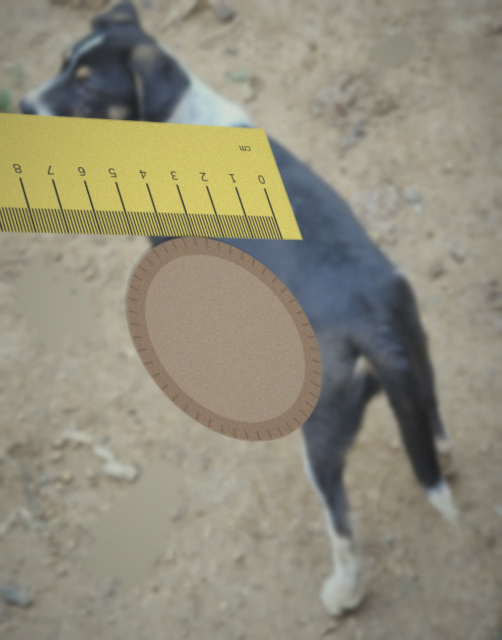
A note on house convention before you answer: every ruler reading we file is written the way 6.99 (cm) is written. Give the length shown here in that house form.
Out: 6 (cm)
